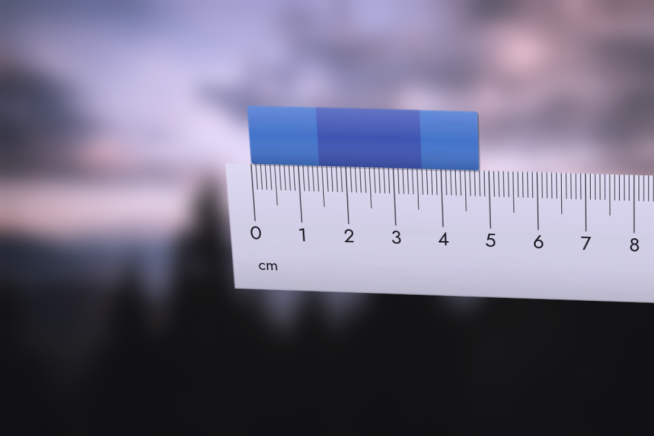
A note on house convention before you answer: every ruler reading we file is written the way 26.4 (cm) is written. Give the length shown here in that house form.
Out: 4.8 (cm)
